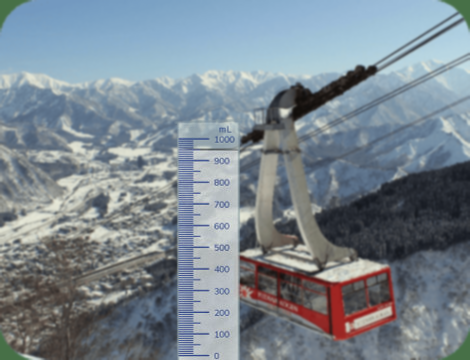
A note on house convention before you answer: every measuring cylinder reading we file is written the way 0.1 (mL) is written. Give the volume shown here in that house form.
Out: 950 (mL)
